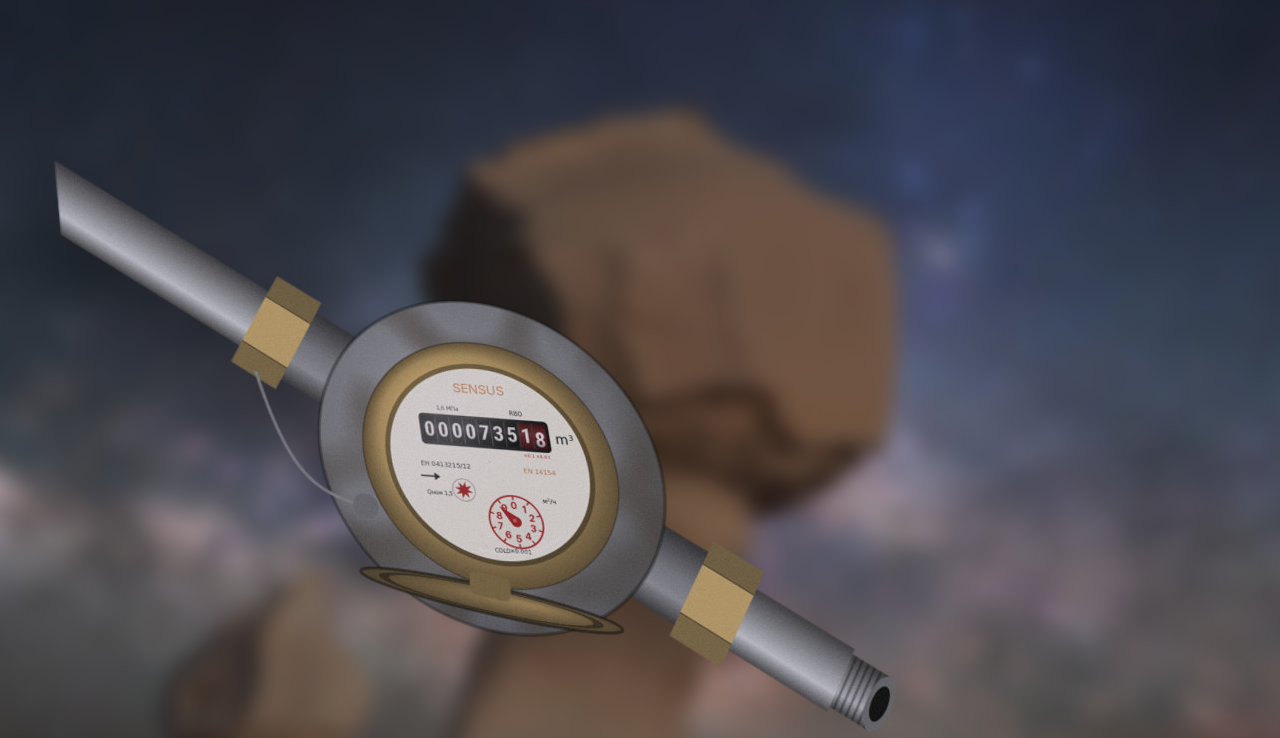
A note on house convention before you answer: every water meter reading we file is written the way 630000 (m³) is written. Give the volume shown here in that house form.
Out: 735.178 (m³)
